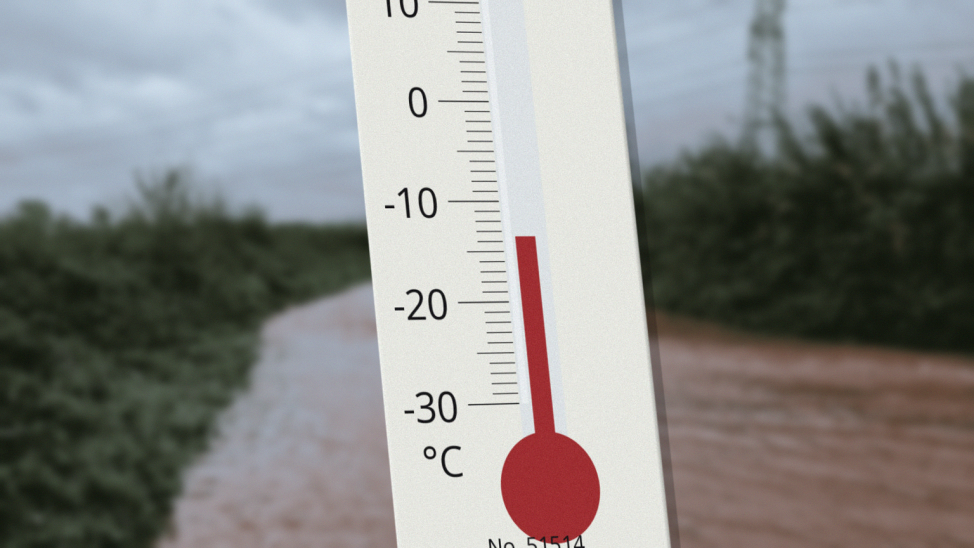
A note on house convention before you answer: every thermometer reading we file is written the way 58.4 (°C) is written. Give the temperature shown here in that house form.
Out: -13.5 (°C)
